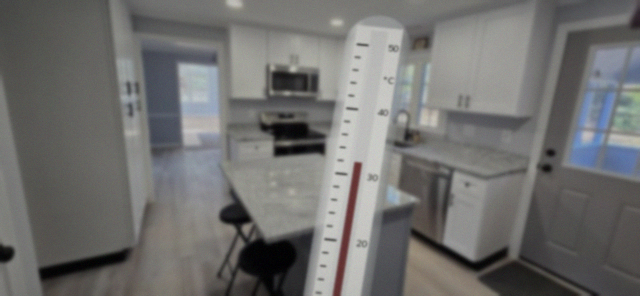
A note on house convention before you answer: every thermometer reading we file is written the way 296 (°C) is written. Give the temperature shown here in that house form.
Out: 32 (°C)
